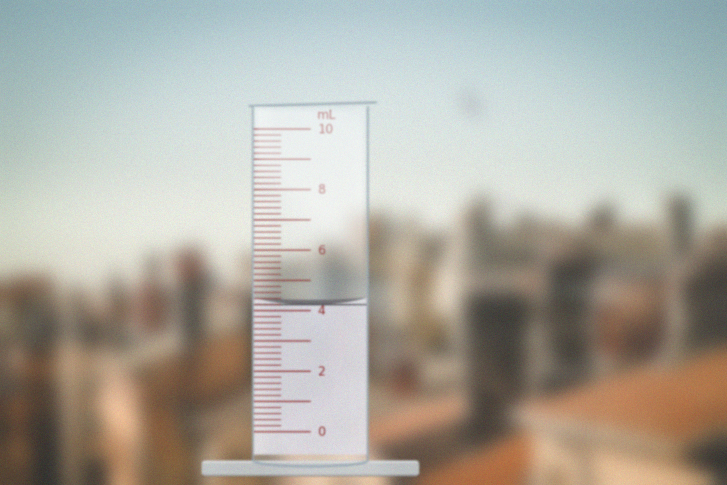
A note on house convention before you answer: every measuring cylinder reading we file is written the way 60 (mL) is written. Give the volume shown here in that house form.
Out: 4.2 (mL)
